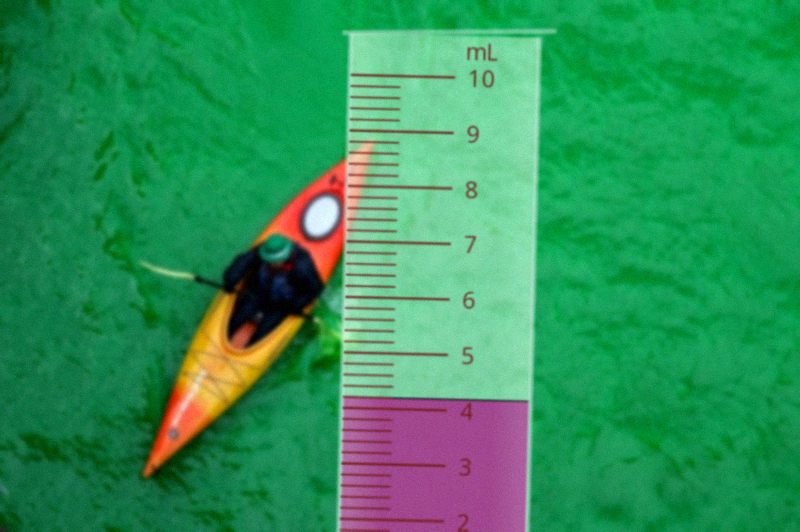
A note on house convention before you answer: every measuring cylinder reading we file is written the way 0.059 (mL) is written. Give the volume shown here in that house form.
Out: 4.2 (mL)
